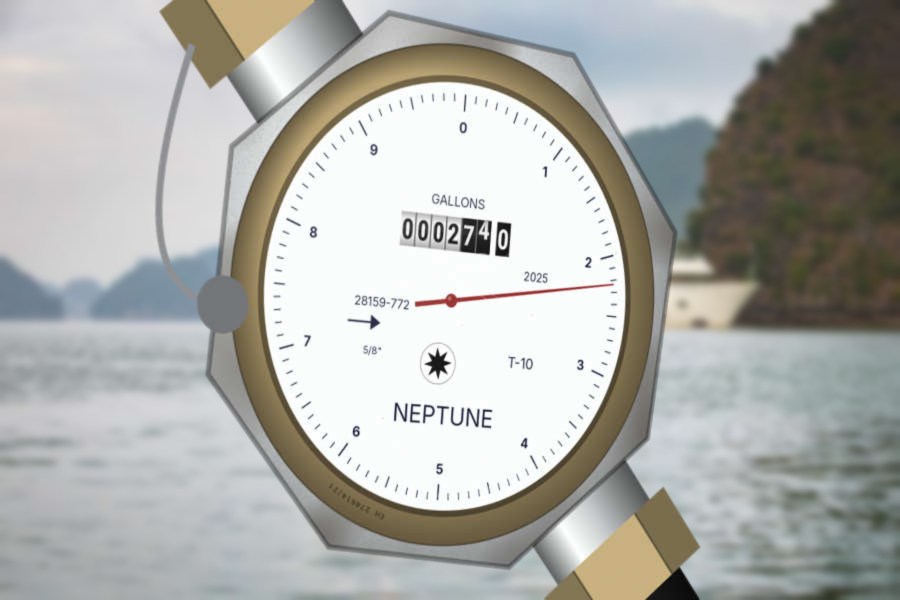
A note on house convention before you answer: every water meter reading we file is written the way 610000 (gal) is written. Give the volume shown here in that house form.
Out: 2742.2 (gal)
